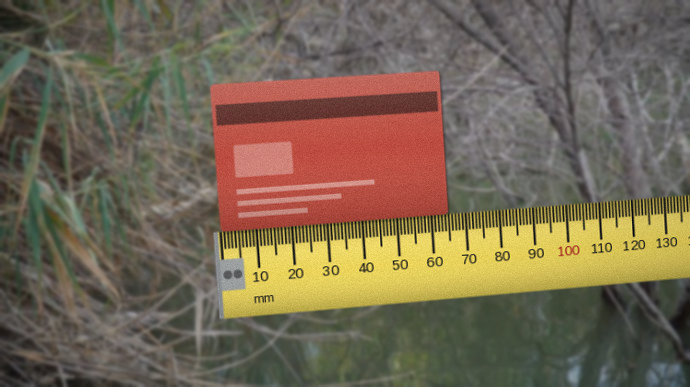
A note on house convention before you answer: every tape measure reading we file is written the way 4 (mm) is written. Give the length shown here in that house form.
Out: 65 (mm)
